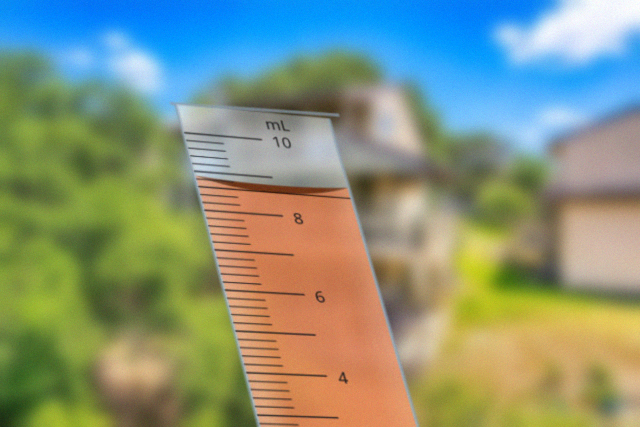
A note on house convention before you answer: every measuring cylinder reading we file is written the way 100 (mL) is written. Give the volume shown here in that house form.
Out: 8.6 (mL)
